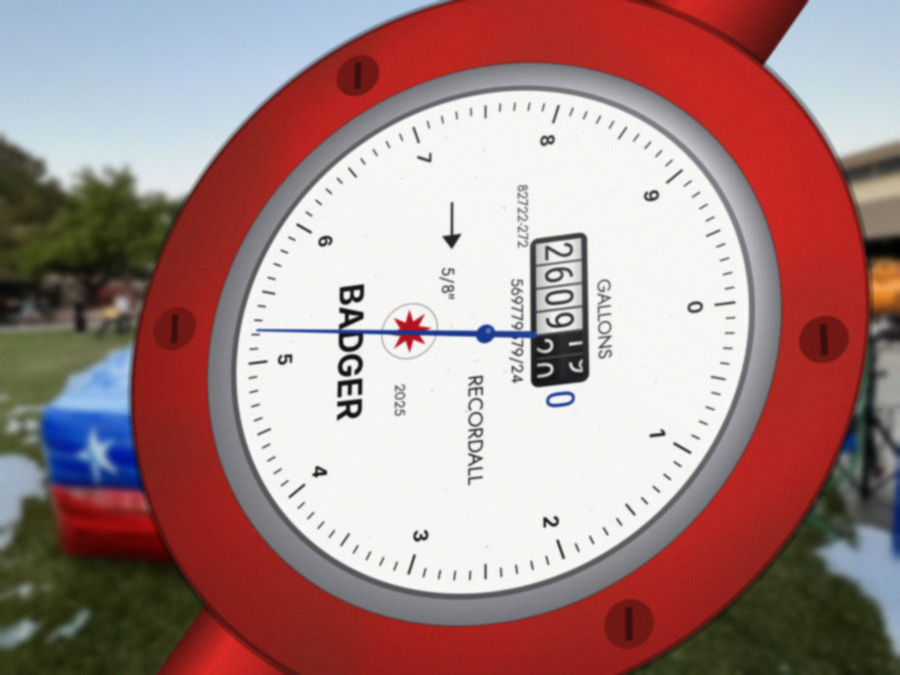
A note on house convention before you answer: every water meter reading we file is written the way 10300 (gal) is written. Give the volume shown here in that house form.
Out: 2609195.2 (gal)
